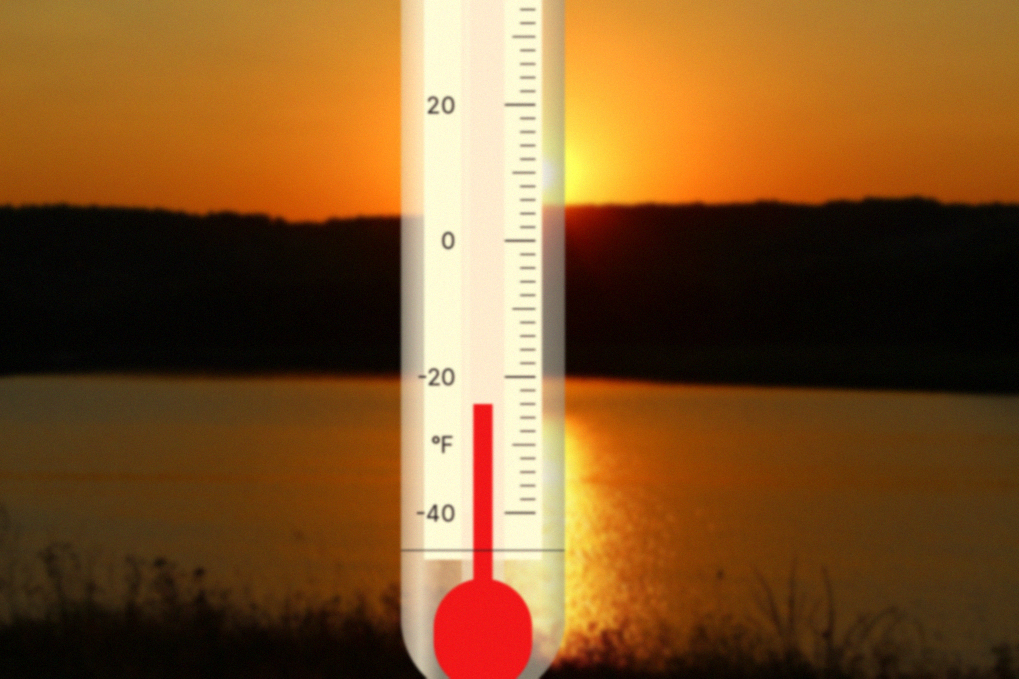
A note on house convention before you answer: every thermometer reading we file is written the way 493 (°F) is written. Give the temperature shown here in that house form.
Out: -24 (°F)
